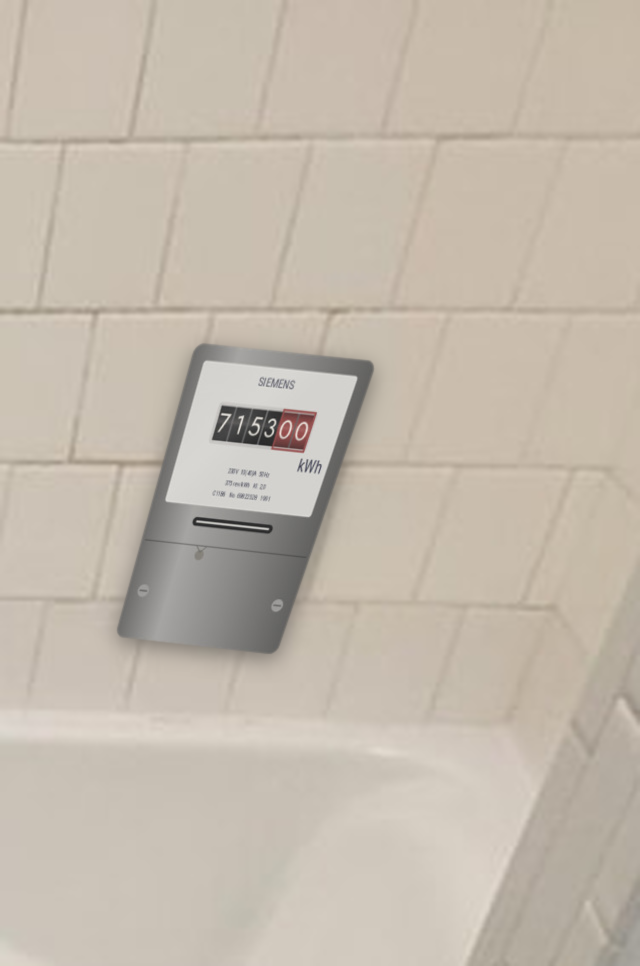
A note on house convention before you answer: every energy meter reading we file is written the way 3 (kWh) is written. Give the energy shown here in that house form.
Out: 7153.00 (kWh)
